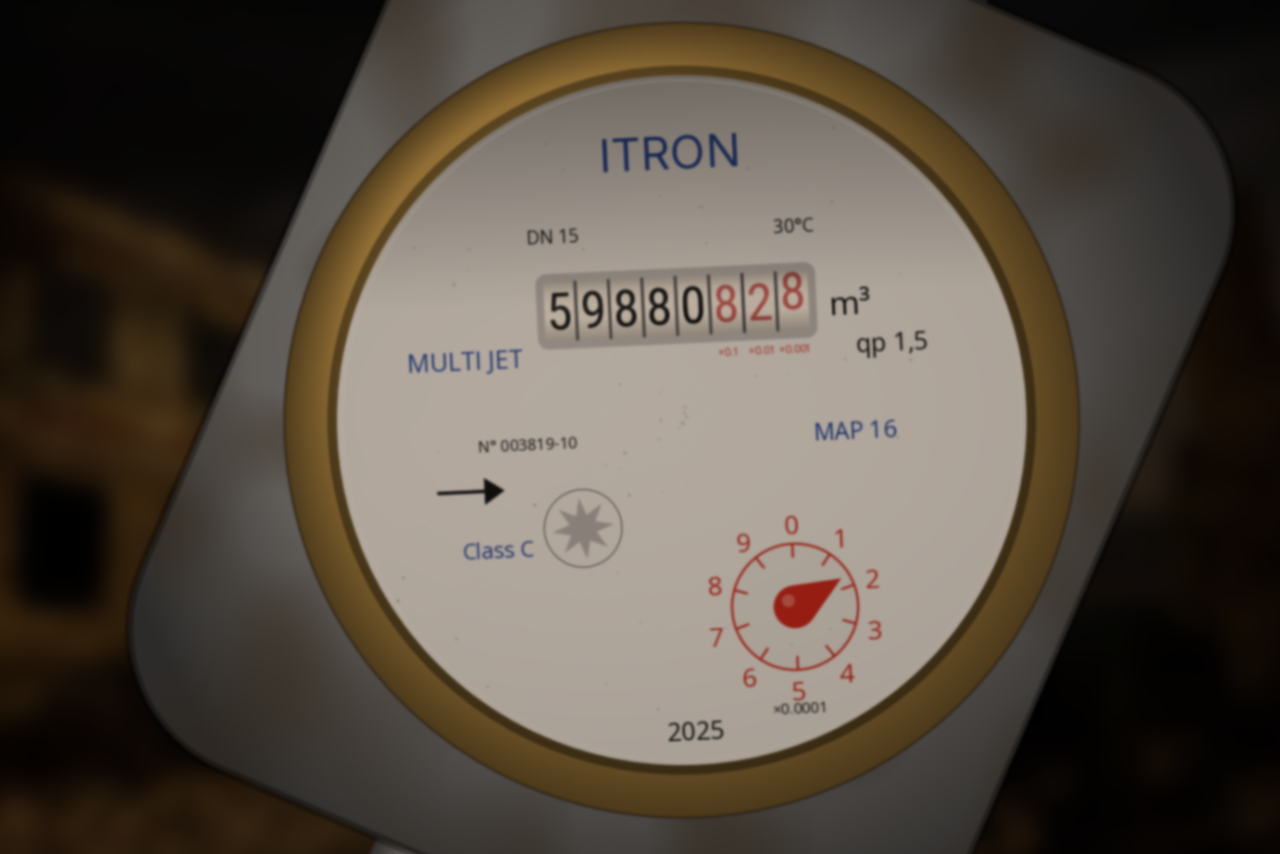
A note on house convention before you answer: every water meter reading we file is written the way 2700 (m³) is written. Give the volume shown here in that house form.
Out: 59880.8281 (m³)
